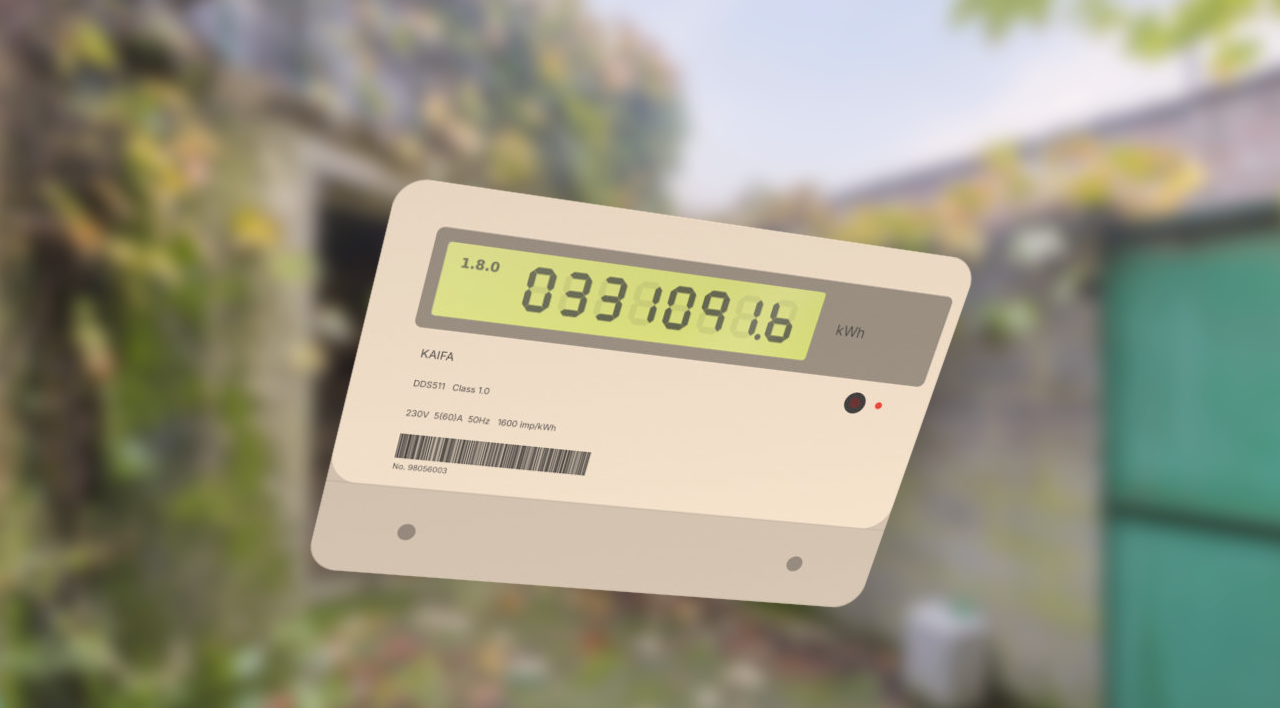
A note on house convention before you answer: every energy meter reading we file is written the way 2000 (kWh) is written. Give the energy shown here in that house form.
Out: 331091.6 (kWh)
